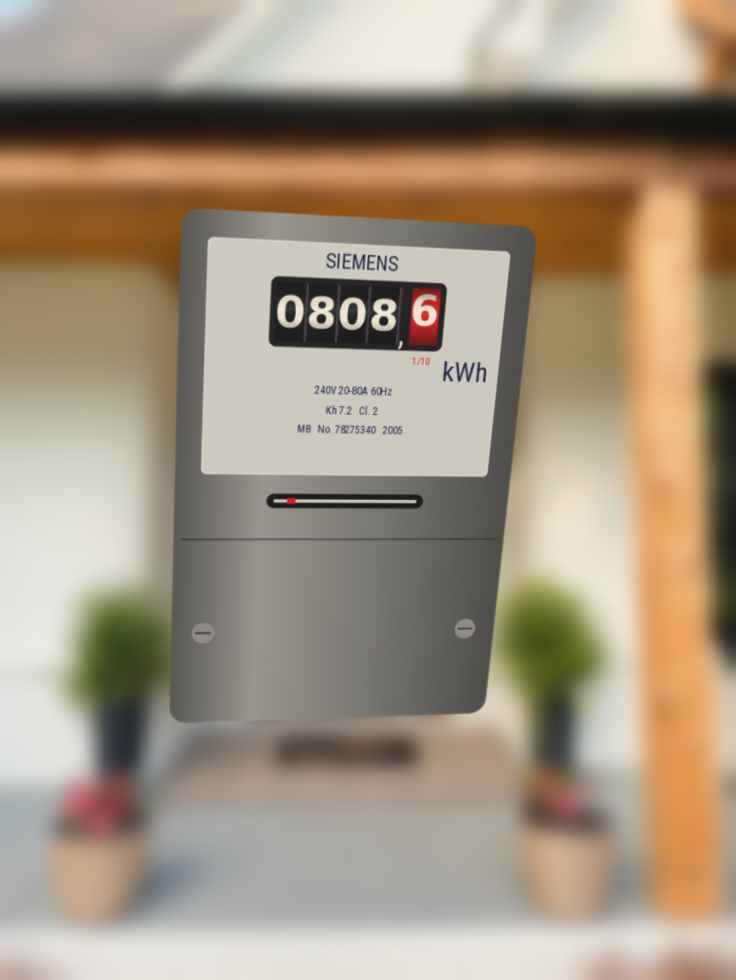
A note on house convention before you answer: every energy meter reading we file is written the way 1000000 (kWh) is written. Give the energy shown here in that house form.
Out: 808.6 (kWh)
